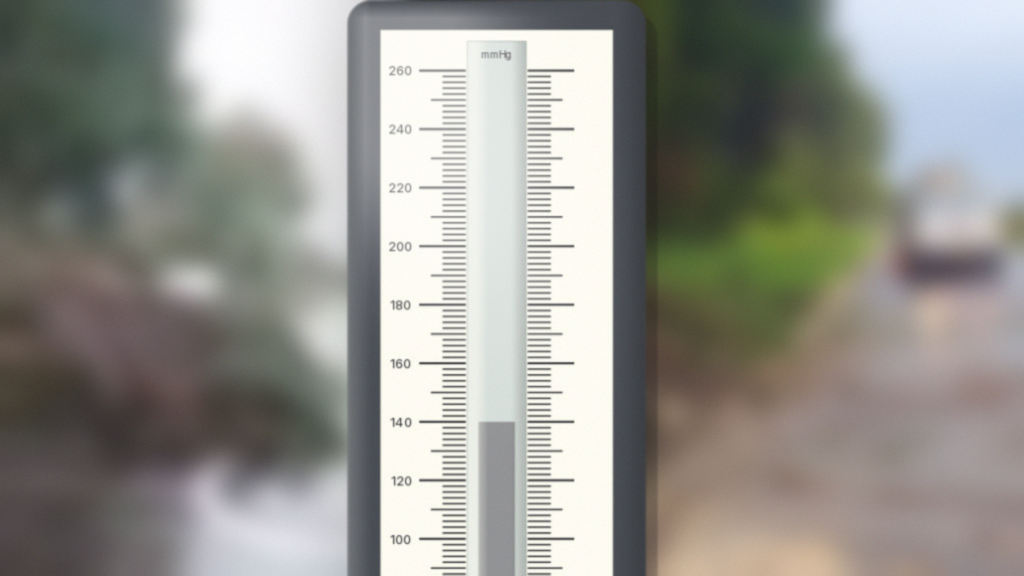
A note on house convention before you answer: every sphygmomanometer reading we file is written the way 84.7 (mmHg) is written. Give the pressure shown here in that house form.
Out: 140 (mmHg)
